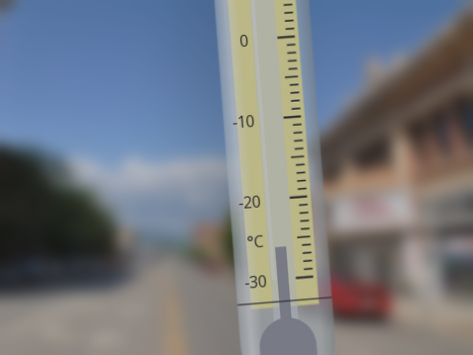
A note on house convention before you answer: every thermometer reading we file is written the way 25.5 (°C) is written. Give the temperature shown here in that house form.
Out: -26 (°C)
